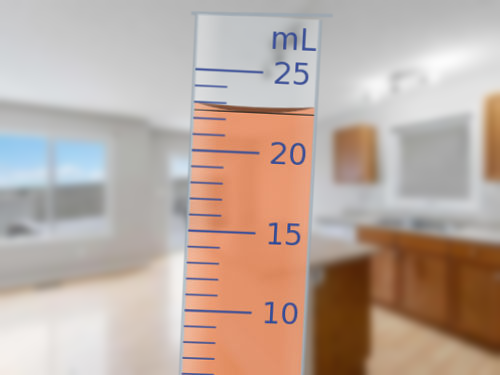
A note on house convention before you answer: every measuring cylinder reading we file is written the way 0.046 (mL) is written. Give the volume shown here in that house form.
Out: 22.5 (mL)
